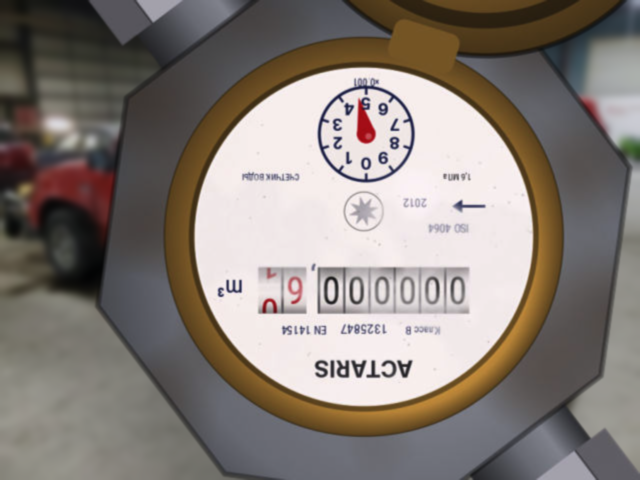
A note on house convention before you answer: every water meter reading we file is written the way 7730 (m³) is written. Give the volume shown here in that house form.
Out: 0.604 (m³)
